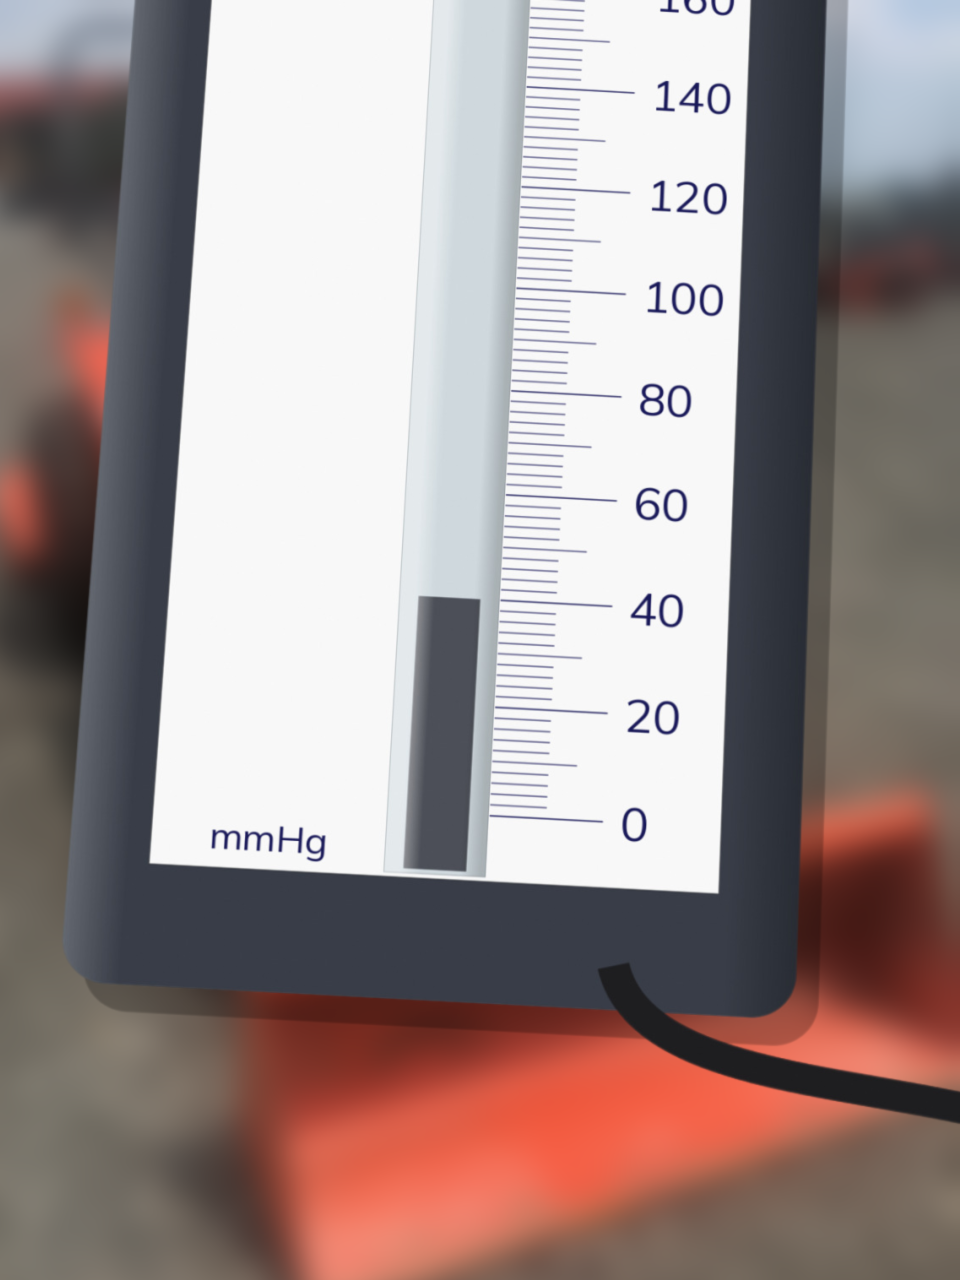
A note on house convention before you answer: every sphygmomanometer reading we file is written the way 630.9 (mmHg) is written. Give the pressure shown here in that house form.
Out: 40 (mmHg)
